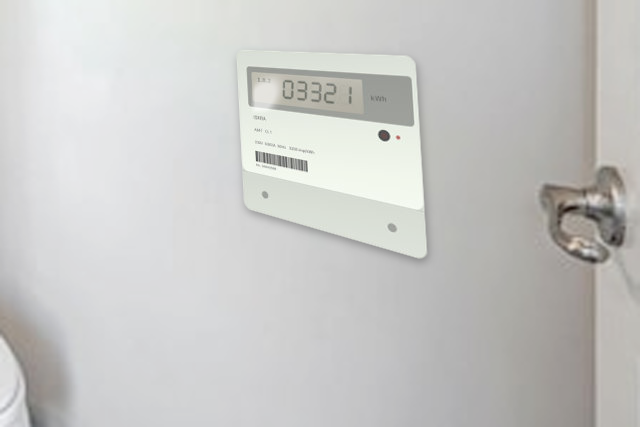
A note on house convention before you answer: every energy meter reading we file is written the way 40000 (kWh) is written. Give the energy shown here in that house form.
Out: 3321 (kWh)
